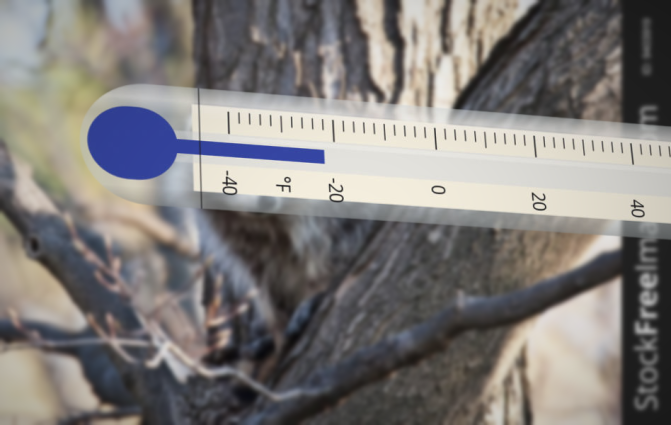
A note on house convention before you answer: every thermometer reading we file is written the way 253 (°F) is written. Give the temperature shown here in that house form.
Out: -22 (°F)
